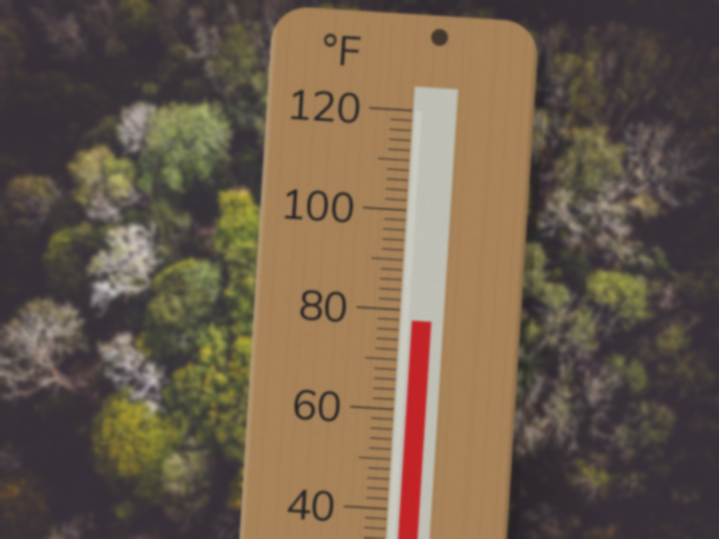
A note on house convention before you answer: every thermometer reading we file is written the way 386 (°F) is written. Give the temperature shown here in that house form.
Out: 78 (°F)
